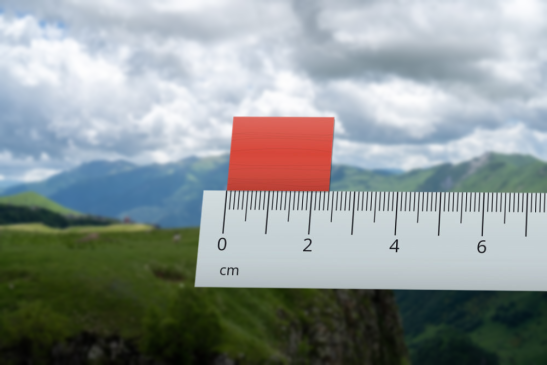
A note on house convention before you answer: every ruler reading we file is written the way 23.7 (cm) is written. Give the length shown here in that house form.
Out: 2.4 (cm)
